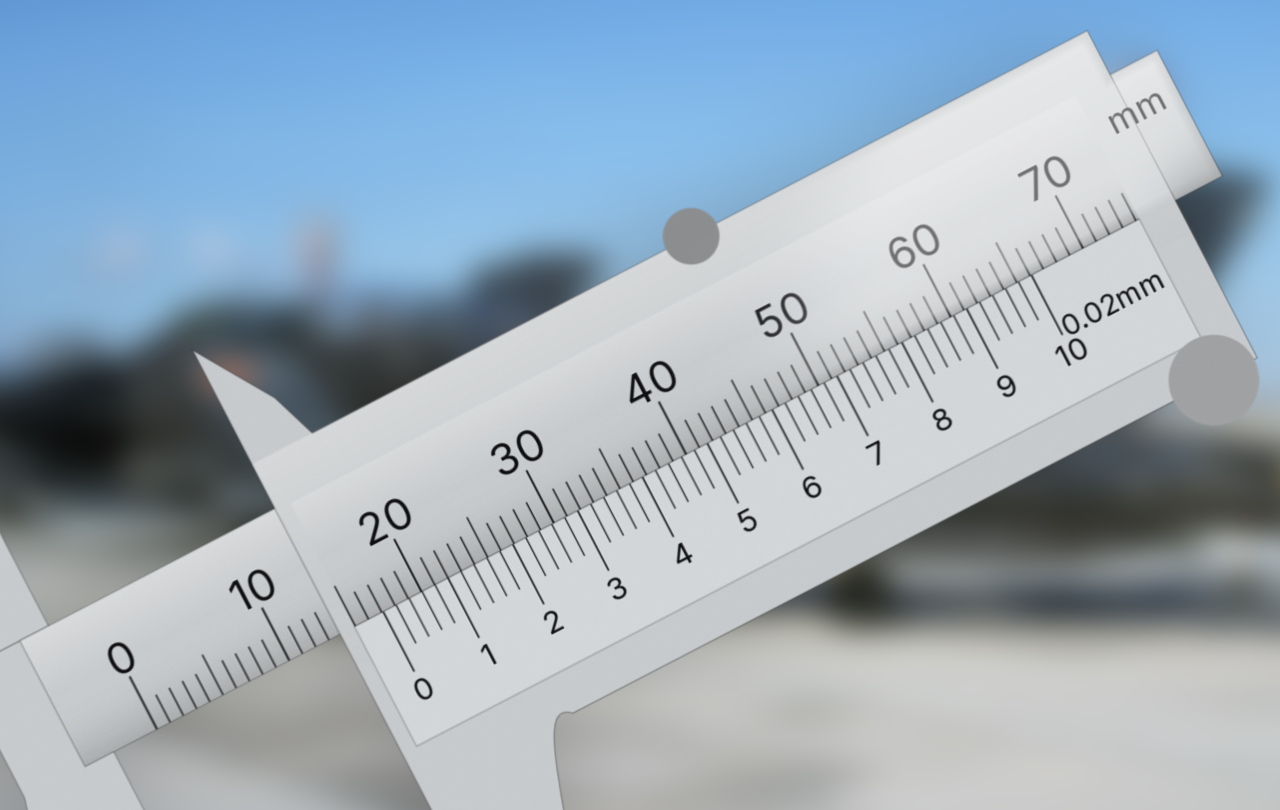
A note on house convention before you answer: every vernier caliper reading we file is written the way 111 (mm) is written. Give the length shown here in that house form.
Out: 17.1 (mm)
